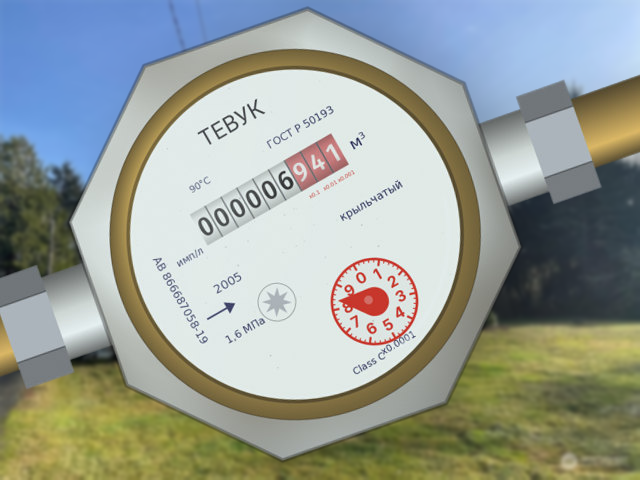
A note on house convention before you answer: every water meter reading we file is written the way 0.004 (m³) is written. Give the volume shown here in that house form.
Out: 6.9418 (m³)
